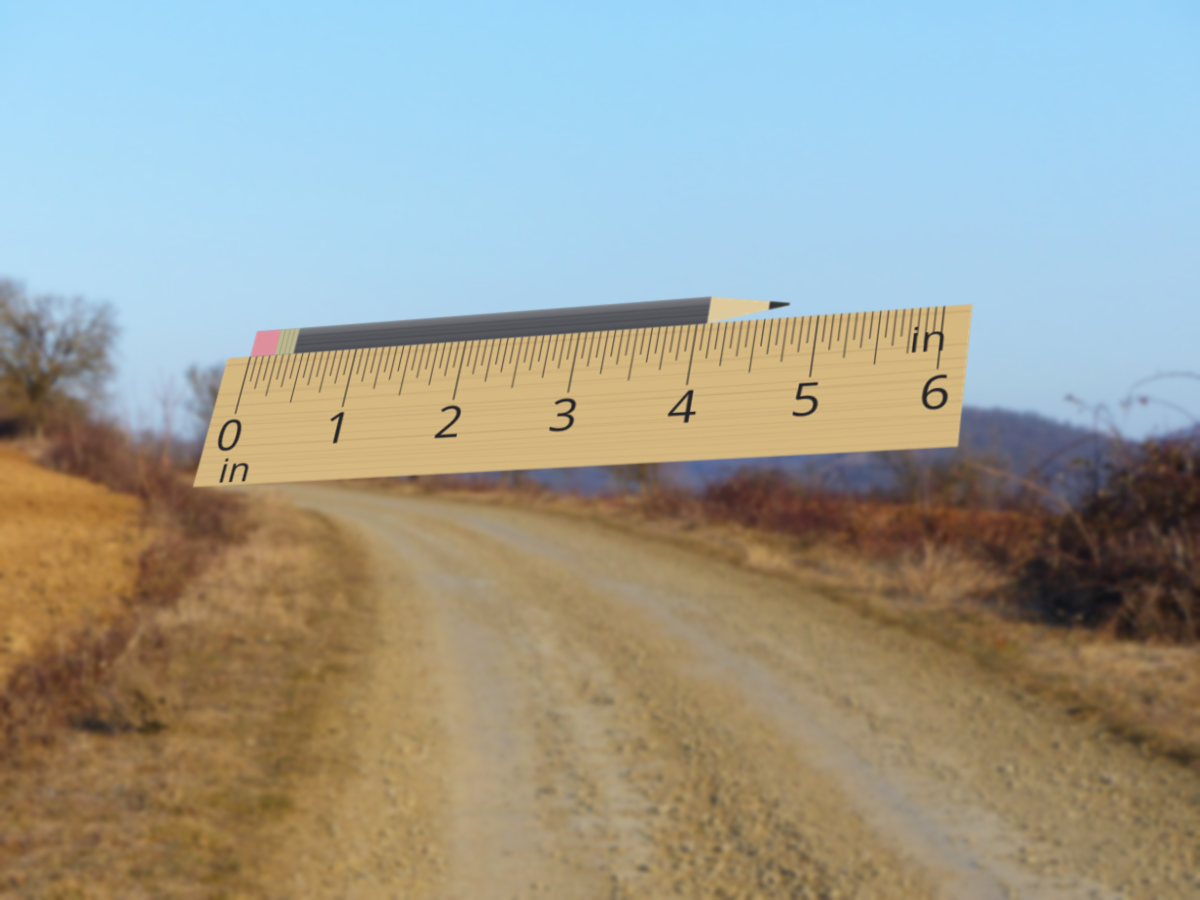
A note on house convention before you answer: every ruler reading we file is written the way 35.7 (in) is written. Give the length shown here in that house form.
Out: 4.75 (in)
